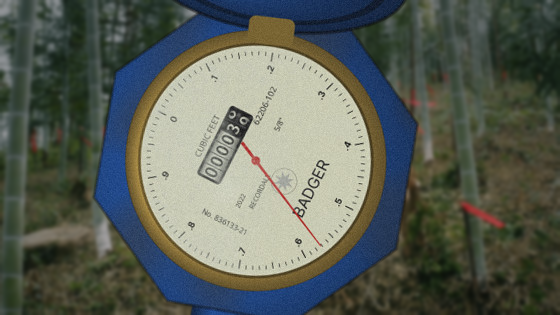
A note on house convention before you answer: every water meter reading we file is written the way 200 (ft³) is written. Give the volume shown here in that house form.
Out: 38.57 (ft³)
